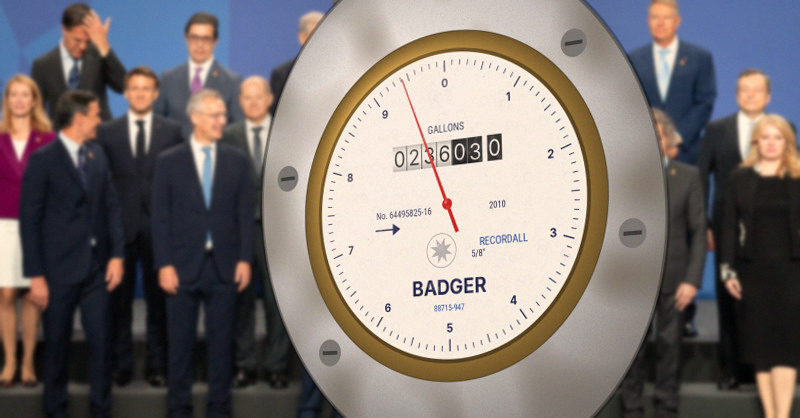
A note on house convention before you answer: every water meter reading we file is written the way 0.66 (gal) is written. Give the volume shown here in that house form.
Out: 236029.4 (gal)
